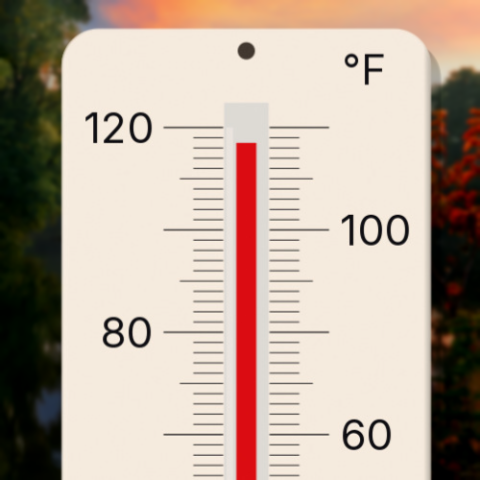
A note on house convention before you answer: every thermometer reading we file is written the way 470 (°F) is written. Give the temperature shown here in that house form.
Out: 117 (°F)
